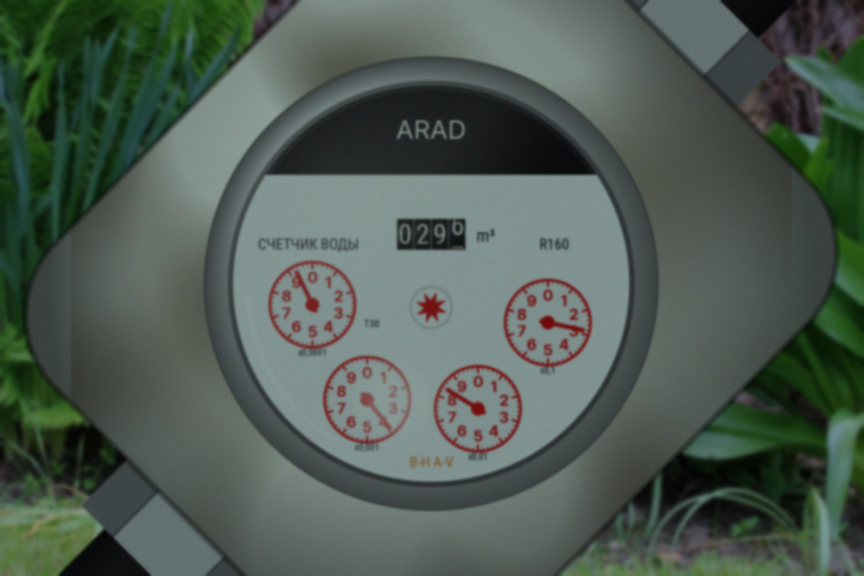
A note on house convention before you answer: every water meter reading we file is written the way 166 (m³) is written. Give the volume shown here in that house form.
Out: 296.2839 (m³)
